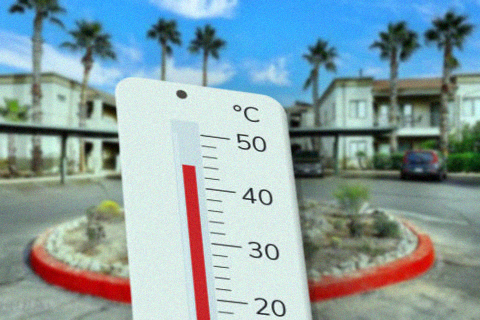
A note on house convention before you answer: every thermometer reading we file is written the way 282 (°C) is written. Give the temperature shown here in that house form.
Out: 44 (°C)
